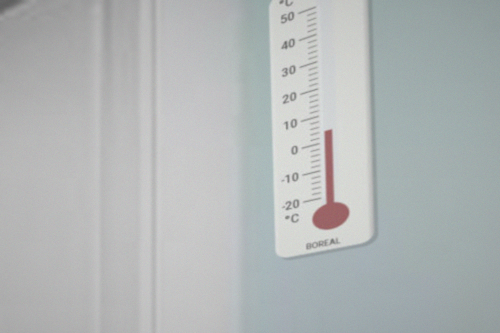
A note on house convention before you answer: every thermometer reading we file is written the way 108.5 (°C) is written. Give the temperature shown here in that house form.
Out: 4 (°C)
